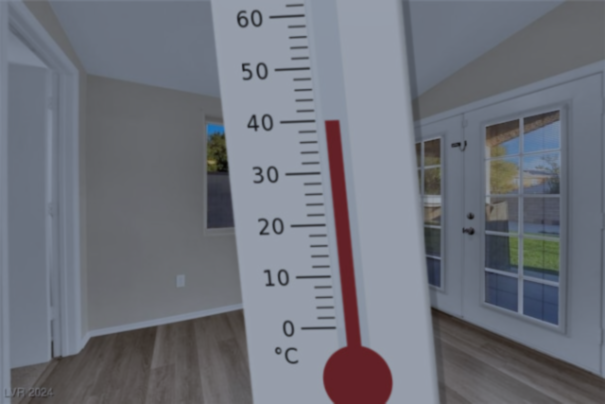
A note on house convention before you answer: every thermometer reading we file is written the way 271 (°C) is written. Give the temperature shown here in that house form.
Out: 40 (°C)
